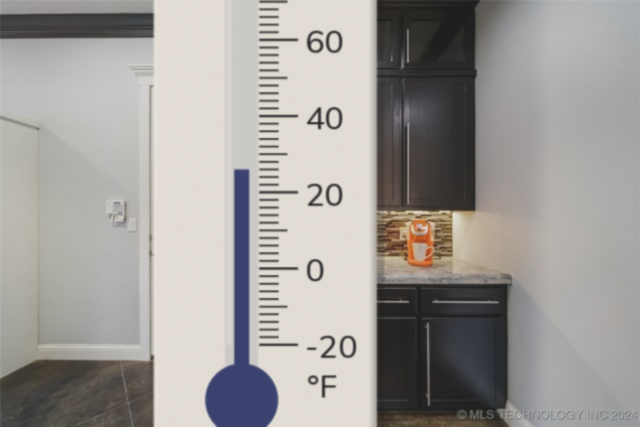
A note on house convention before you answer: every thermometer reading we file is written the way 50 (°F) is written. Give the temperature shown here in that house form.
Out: 26 (°F)
